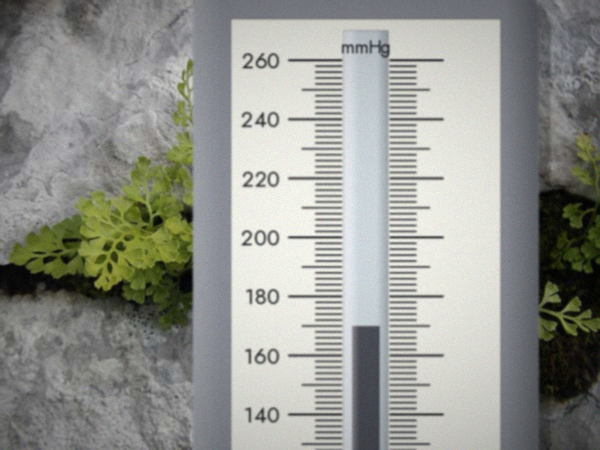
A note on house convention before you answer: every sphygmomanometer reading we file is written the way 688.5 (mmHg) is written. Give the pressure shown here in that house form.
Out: 170 (mmHg)
